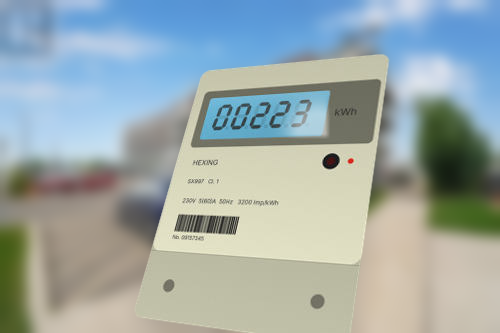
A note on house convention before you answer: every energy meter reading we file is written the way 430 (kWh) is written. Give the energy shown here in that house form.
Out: 223 (kWh)
